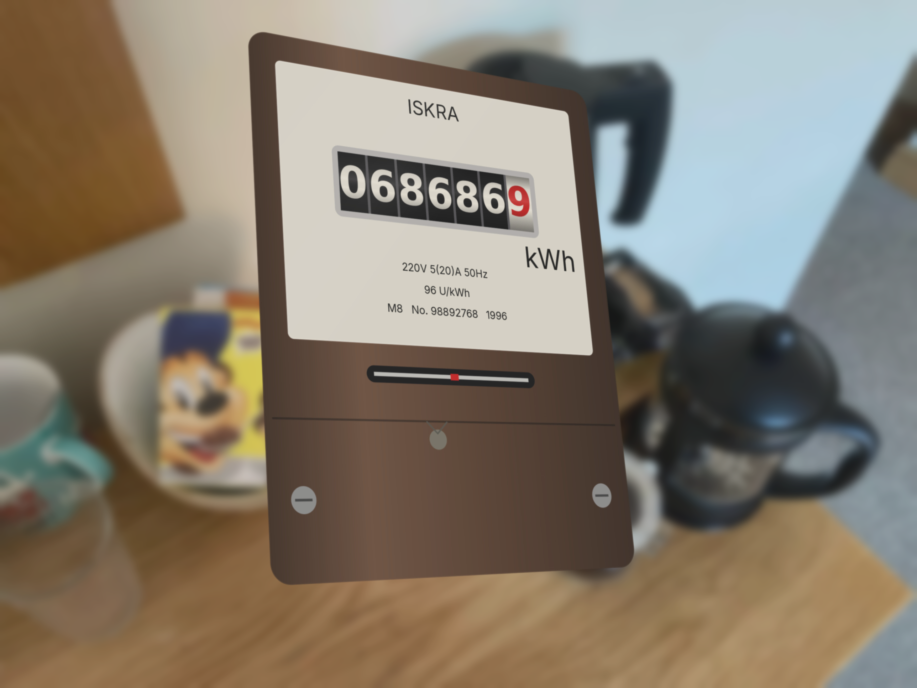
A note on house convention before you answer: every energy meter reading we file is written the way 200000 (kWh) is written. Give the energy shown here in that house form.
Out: 68686.9 (kWh)
